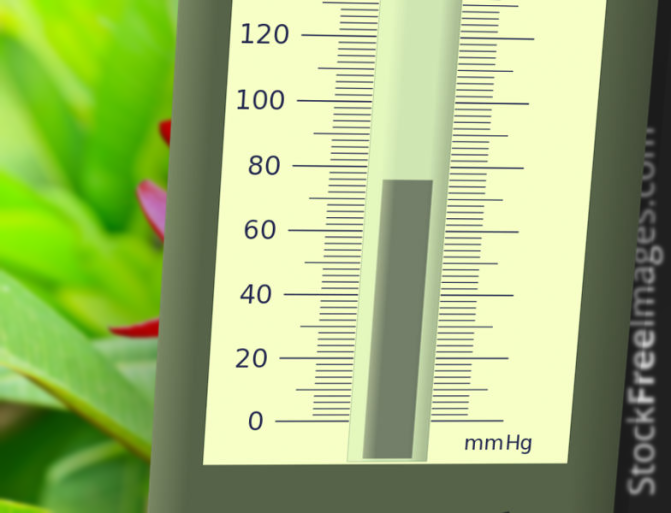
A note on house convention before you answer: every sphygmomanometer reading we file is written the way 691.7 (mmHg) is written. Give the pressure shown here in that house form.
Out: 76 (mmHg)
